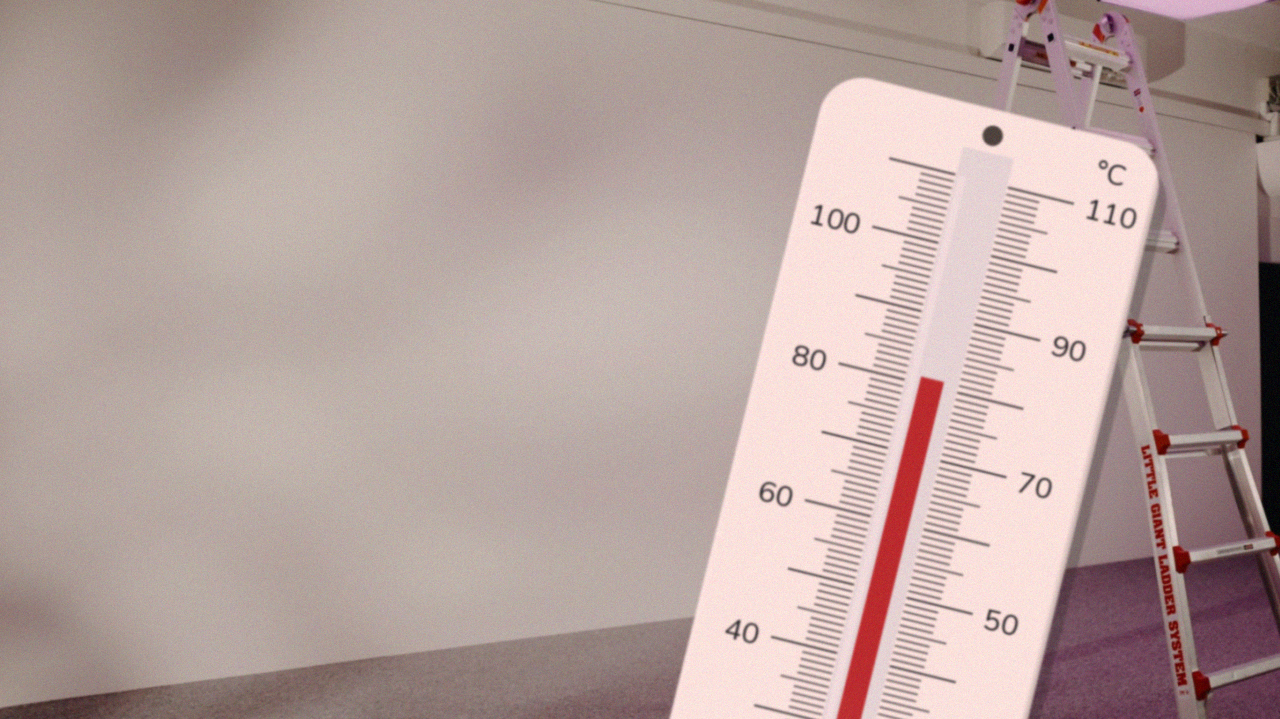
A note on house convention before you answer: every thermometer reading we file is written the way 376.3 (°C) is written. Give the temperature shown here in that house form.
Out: 81 (°C)
